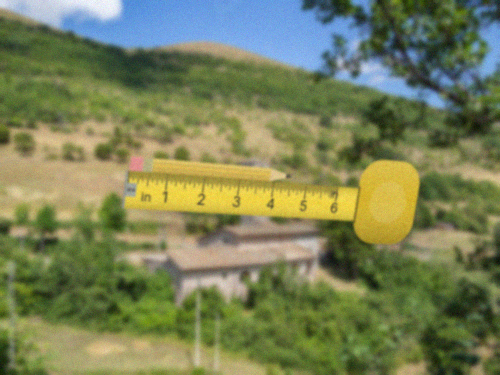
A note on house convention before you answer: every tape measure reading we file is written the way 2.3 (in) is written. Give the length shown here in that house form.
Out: 4.5 (in)
